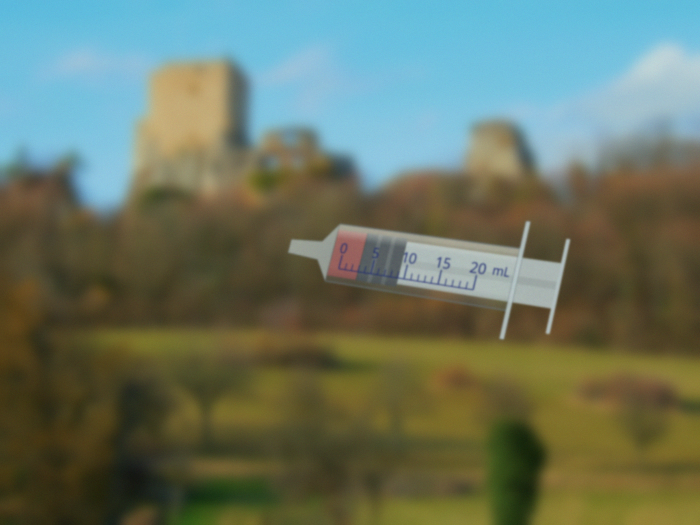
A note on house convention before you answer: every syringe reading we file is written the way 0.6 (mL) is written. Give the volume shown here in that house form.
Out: 3 (mL)
